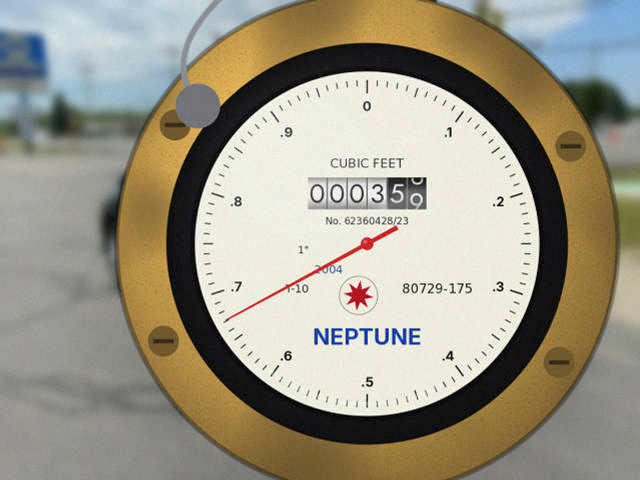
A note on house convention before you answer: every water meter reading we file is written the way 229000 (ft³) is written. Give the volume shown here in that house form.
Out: 358.67 (ft³)
